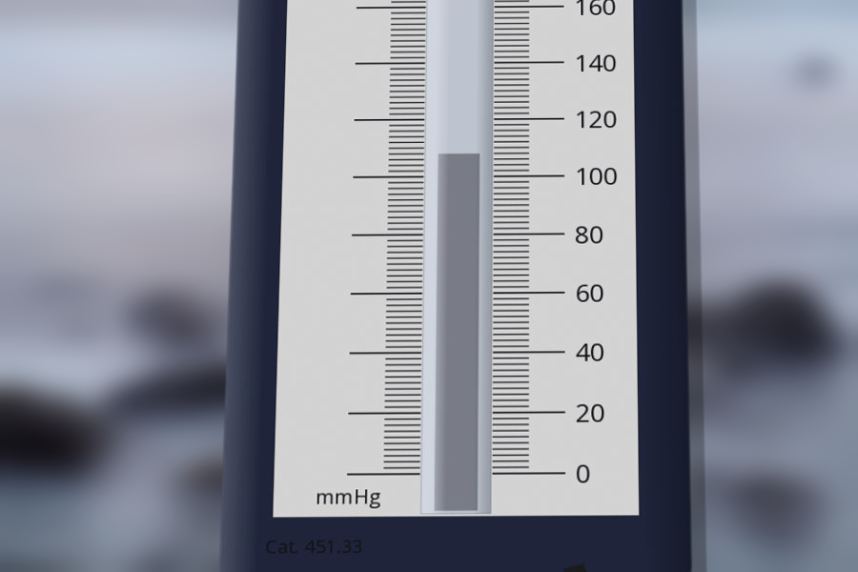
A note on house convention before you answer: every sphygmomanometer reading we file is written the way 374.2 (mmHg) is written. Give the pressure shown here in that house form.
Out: 108 (mmHg)
